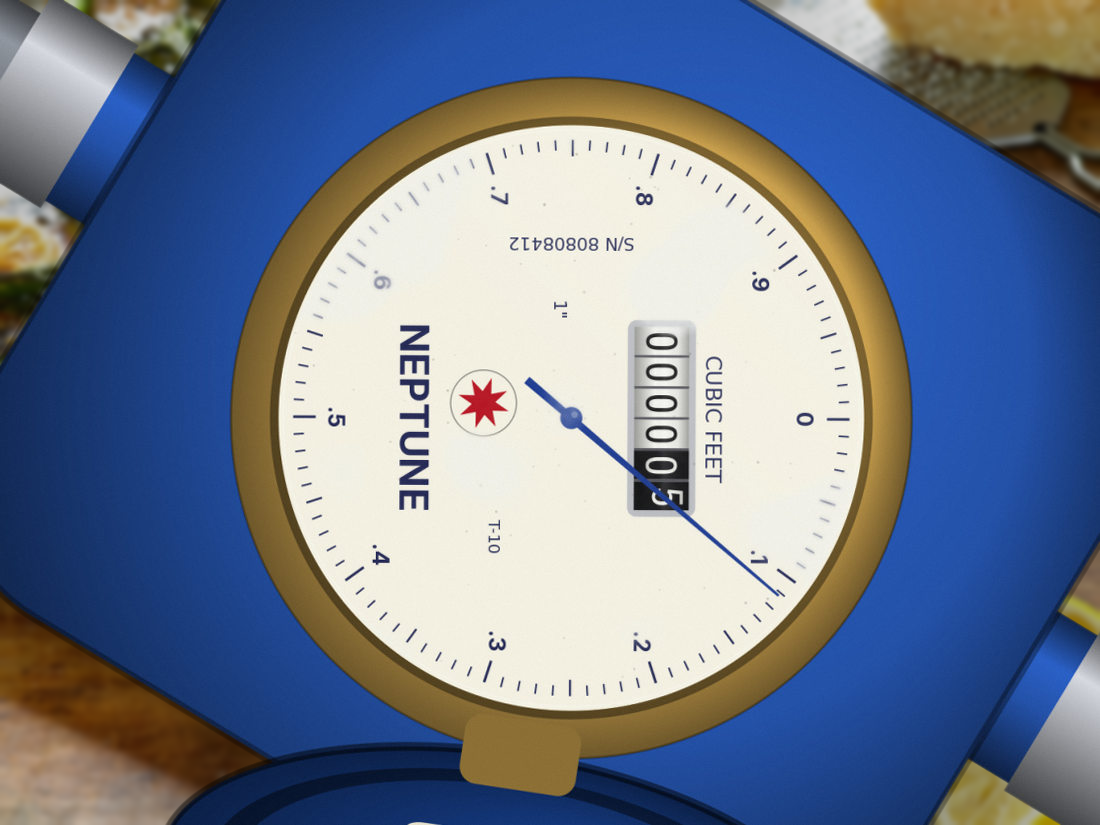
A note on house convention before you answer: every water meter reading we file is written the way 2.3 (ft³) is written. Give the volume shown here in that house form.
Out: 5.11 (ft³)
